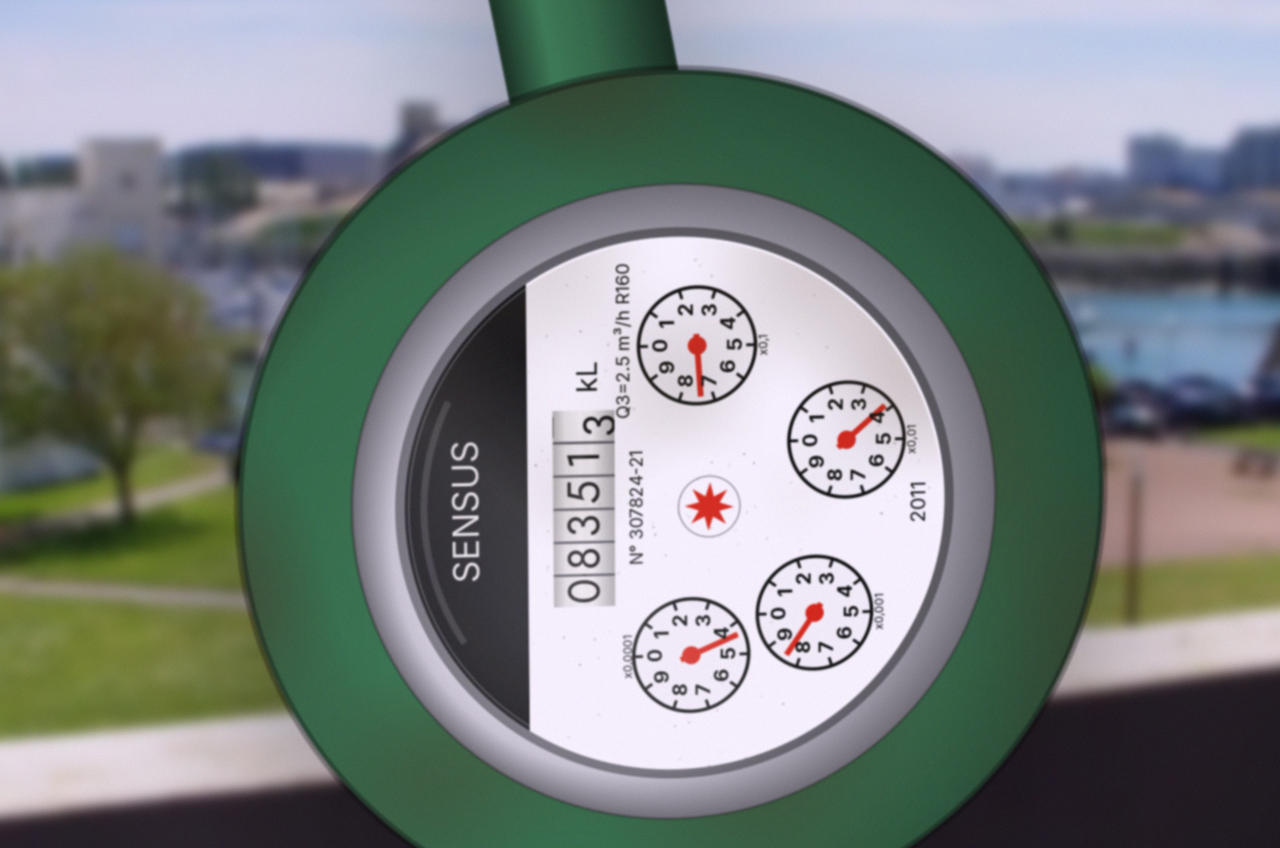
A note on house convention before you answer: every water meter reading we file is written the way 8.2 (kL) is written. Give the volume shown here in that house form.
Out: 83512.7384 (kL)
